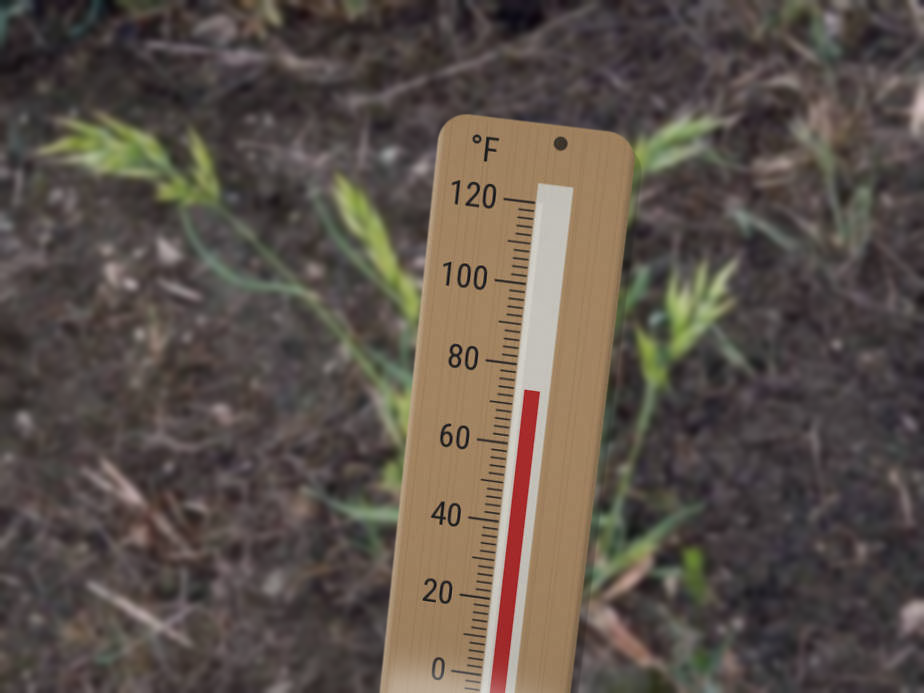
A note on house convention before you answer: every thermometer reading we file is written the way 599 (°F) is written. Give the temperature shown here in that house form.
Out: 74 (°F)
